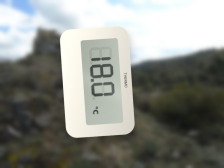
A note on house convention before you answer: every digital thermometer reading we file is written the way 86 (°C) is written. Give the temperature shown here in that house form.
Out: 18.0 (°C)
